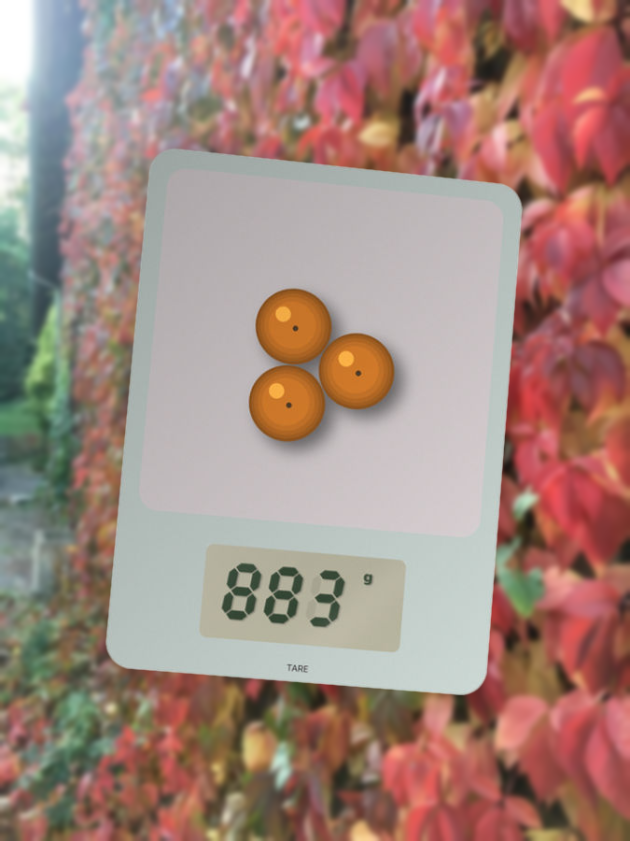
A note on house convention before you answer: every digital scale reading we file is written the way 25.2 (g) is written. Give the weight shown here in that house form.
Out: 883 (g)
